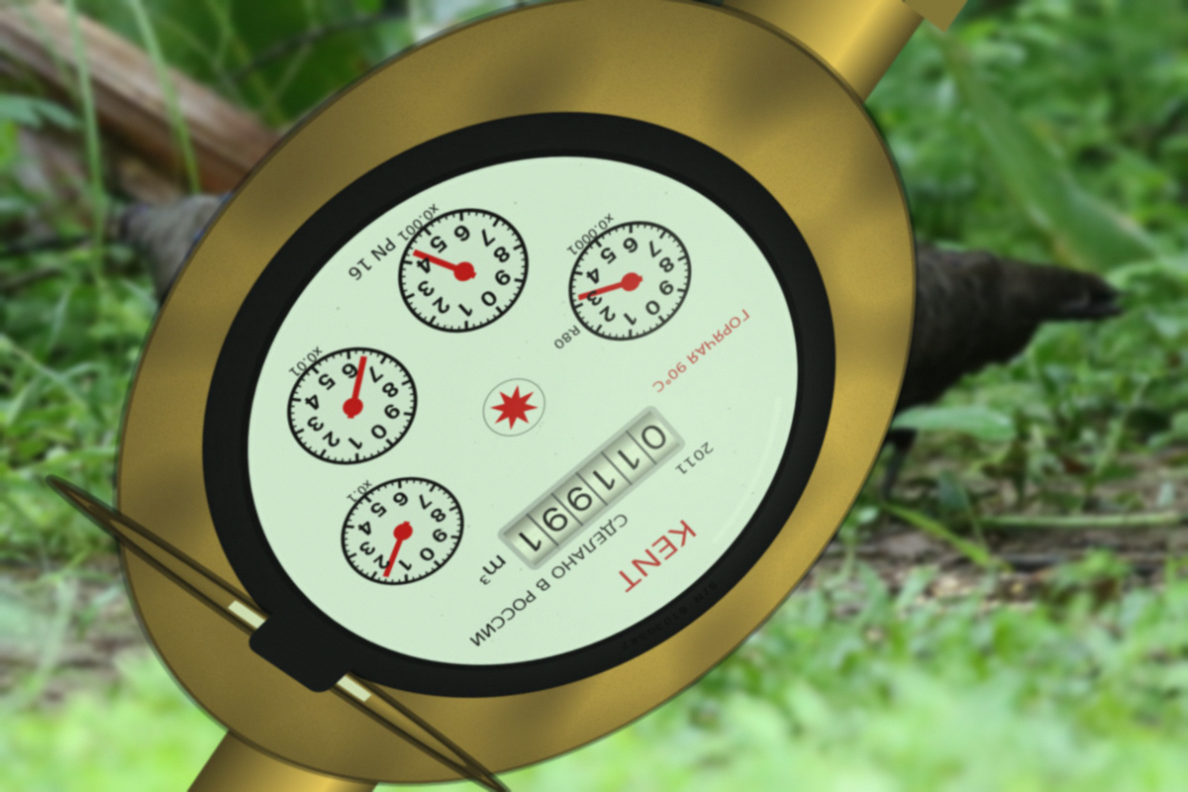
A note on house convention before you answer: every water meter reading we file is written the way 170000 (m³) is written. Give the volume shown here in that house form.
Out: 11991.1643 (m³)
